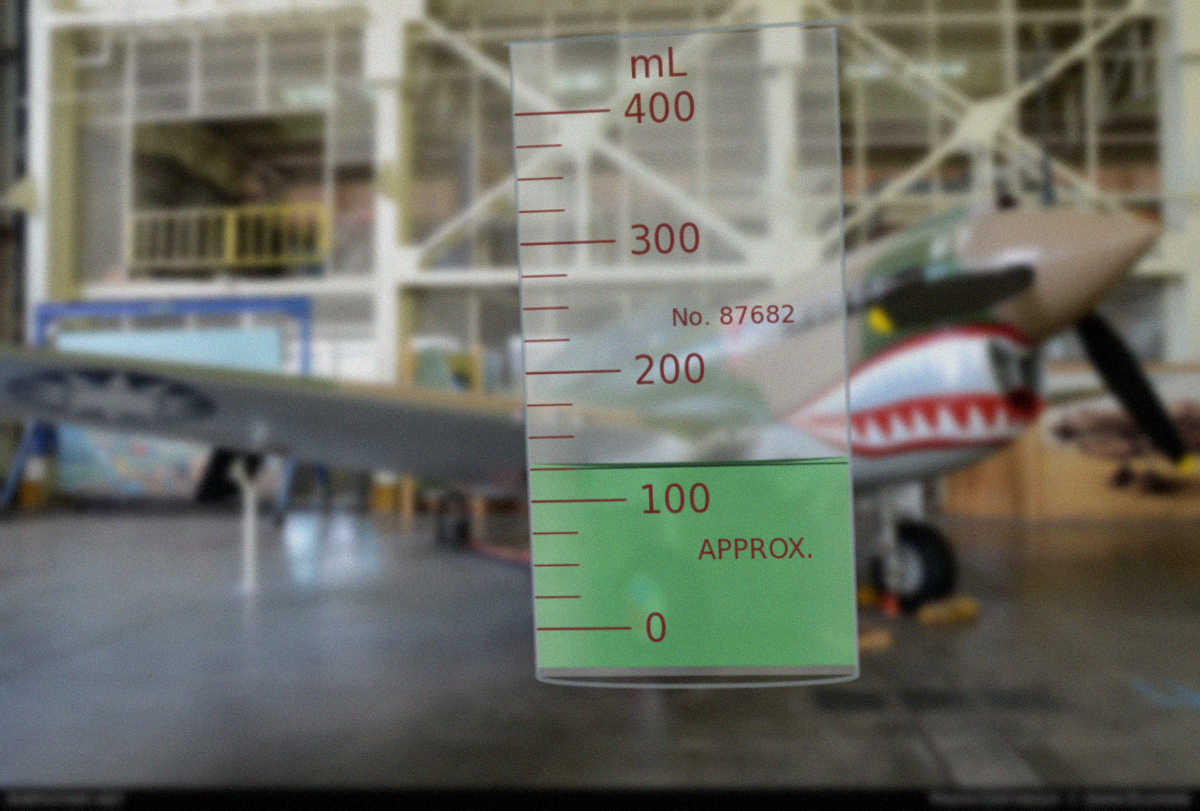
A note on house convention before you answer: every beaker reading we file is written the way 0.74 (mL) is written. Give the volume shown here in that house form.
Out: 125 (mL)
